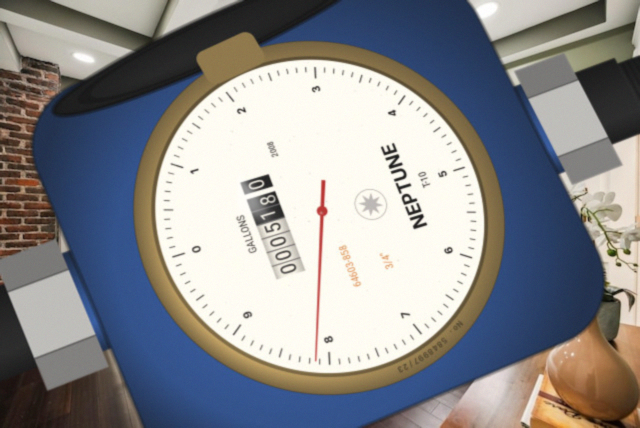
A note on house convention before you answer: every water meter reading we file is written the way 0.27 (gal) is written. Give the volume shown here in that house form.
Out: 5178.1 (gal)
